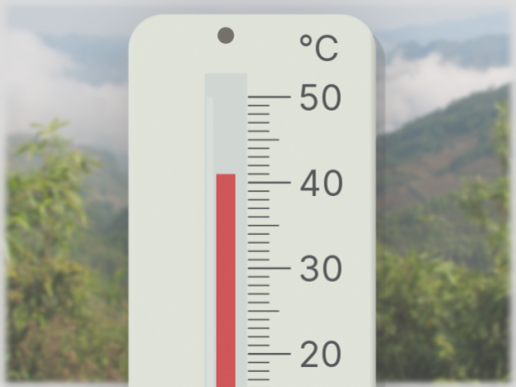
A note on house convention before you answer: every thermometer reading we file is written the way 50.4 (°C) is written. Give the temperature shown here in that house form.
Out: 41 (°C)
